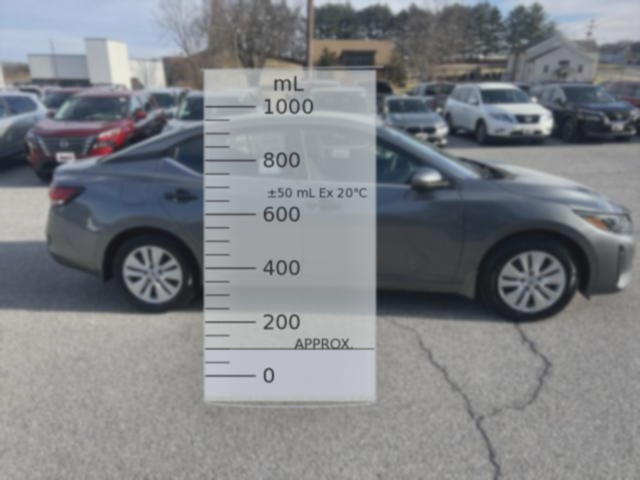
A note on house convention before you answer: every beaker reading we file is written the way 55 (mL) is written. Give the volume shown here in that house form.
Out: 100 (mL)
